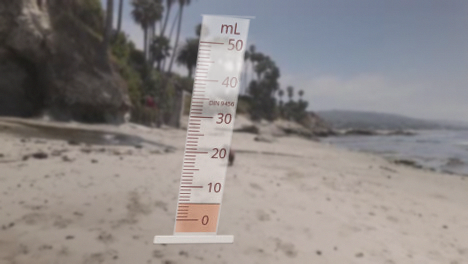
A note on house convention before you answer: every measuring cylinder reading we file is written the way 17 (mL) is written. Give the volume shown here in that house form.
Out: 5 (mL)
